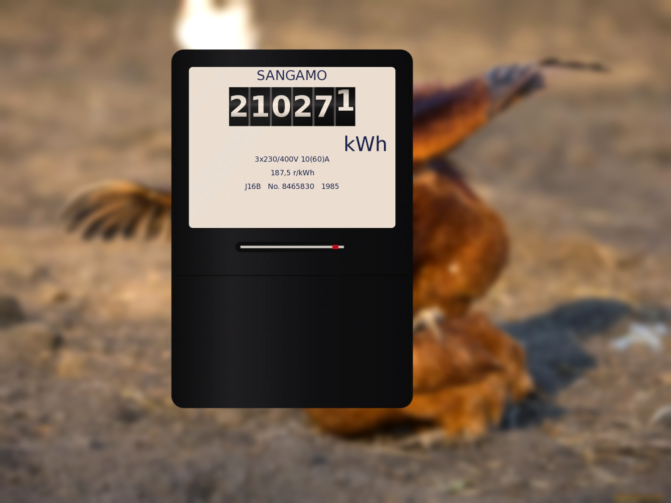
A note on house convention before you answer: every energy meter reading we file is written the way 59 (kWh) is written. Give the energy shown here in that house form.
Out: 210271 (kWh)
